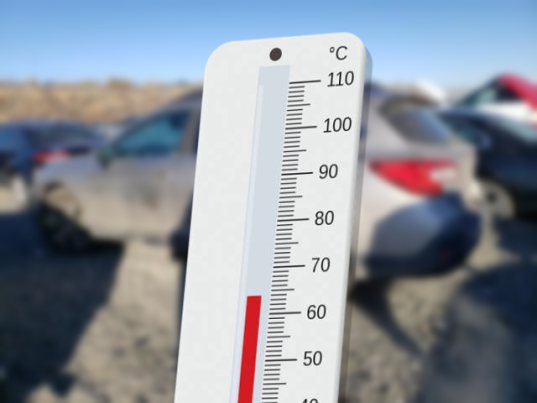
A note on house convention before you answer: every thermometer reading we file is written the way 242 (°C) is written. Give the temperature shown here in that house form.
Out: 64 (°C)
